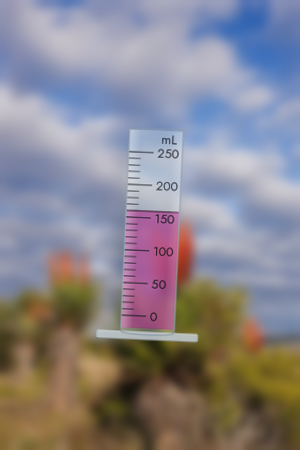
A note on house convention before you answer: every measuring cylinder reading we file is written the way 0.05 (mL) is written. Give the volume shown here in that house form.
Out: 160 (mL)
